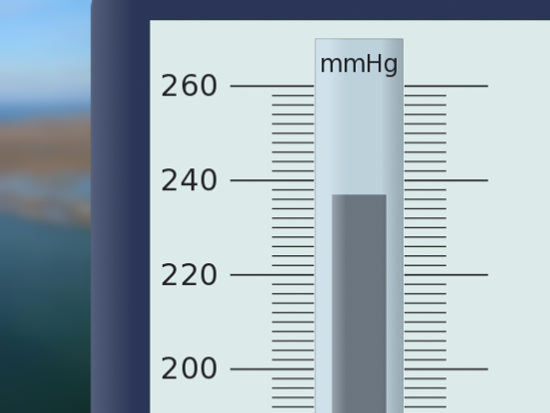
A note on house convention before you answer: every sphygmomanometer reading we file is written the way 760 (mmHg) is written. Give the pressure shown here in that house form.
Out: 237 (mmHg)
